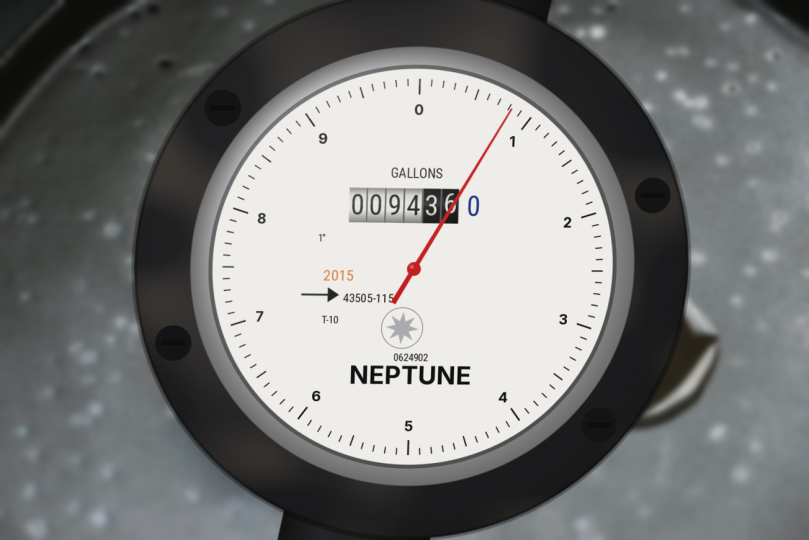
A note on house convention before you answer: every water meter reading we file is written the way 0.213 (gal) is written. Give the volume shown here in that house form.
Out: 94360.8 (gal)
